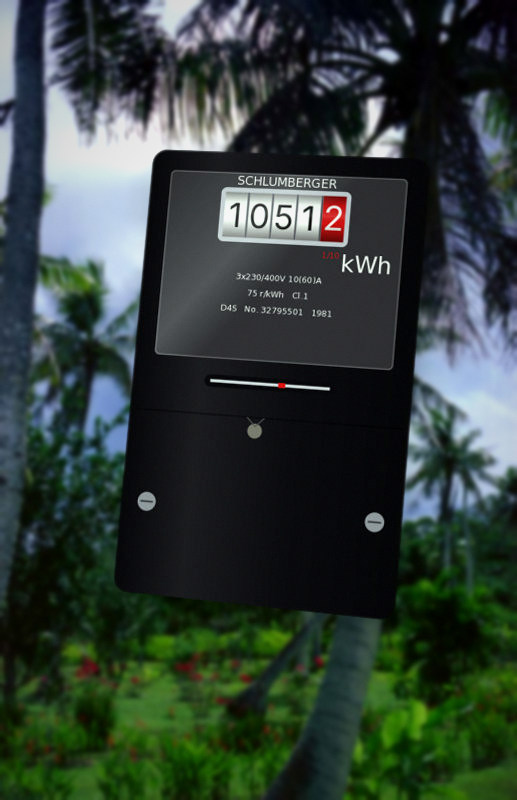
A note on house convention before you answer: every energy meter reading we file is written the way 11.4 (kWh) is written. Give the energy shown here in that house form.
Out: 1051.2 (kWh)
